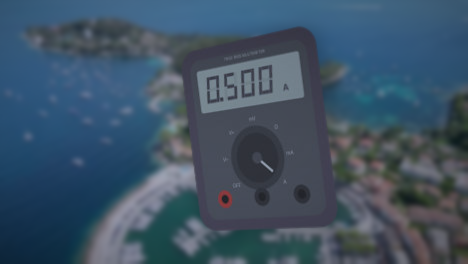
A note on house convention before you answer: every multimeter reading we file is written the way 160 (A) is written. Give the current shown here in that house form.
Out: 0.500 (A)
